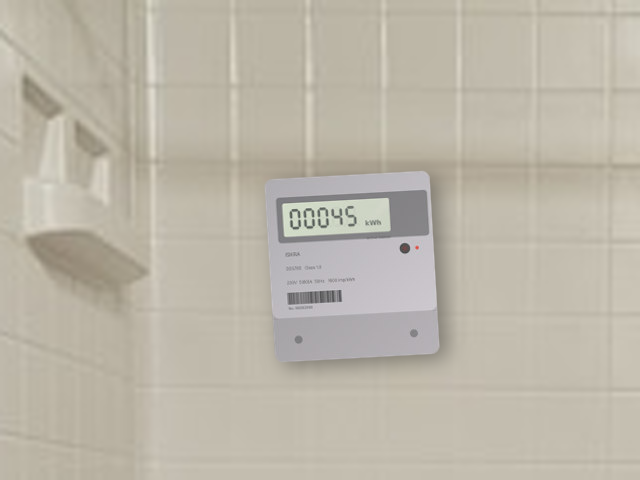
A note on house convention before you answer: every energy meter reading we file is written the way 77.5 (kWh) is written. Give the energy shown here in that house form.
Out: 45 (kWh)
